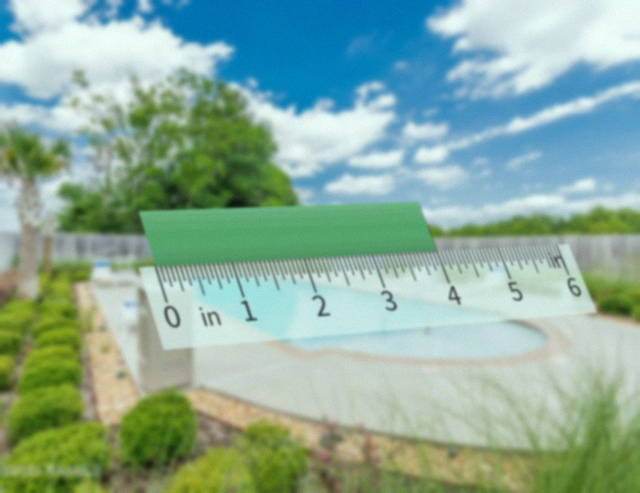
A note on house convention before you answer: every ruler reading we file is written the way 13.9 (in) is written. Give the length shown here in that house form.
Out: 4 (in)
